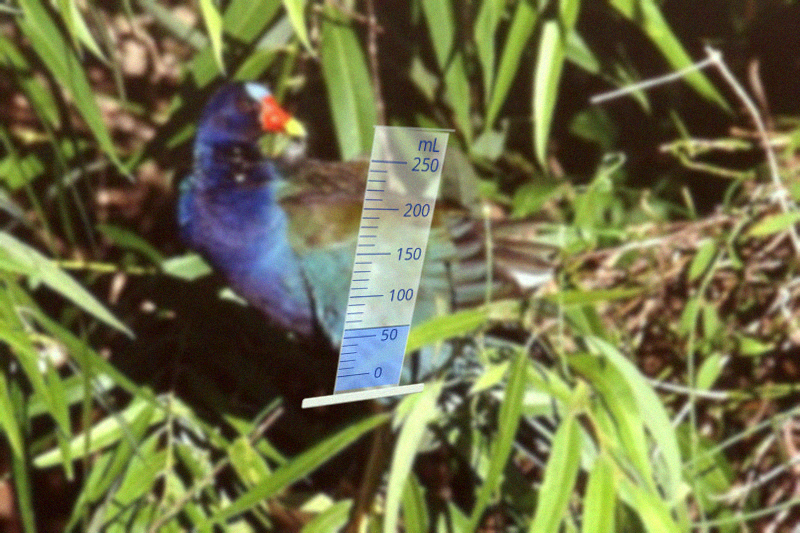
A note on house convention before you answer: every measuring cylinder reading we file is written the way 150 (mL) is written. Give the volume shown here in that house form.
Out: 60 (mL)
